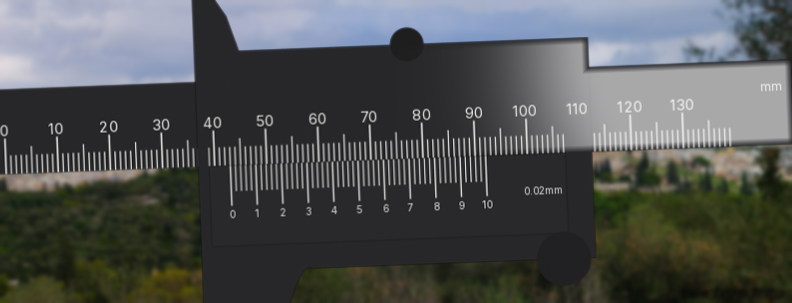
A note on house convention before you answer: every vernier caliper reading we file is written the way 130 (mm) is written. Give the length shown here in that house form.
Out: 43.0 (mm)
